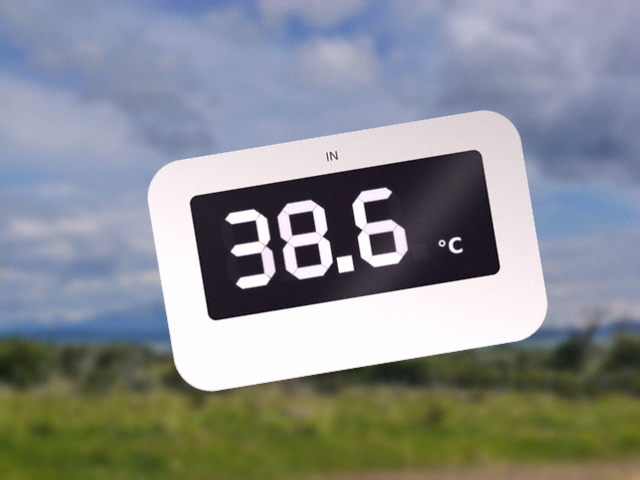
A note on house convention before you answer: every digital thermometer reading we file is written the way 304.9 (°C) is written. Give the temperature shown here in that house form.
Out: 38.6 (°C)
